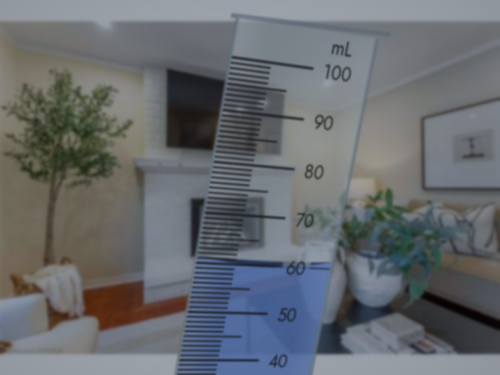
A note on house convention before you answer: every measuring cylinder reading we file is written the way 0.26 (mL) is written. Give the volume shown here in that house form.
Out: 60 (mL)
